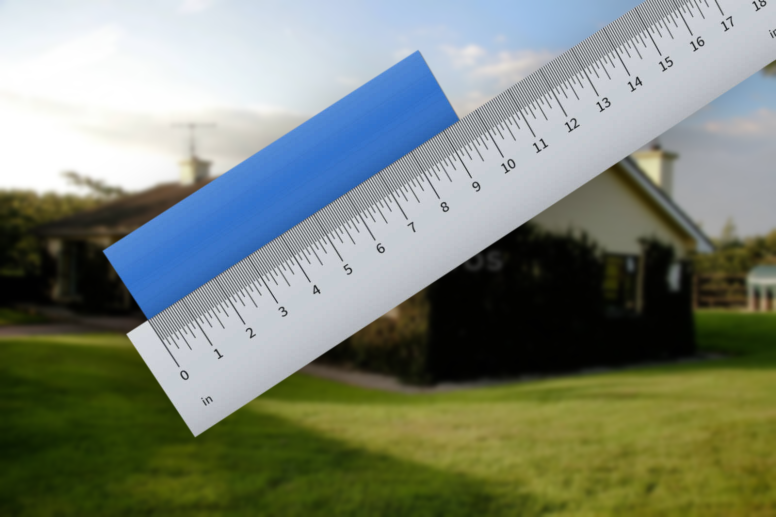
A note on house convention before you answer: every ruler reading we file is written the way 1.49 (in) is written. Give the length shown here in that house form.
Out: 9.5 (in)
